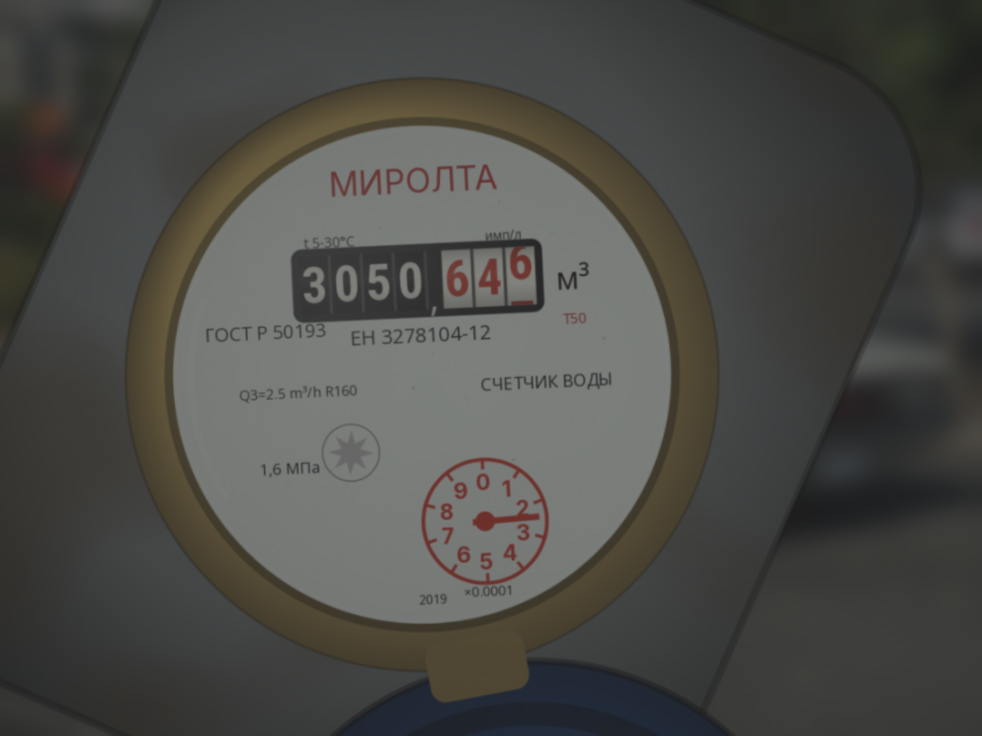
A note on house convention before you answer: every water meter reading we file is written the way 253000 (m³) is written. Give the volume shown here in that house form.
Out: 3050.6462 (m³)
